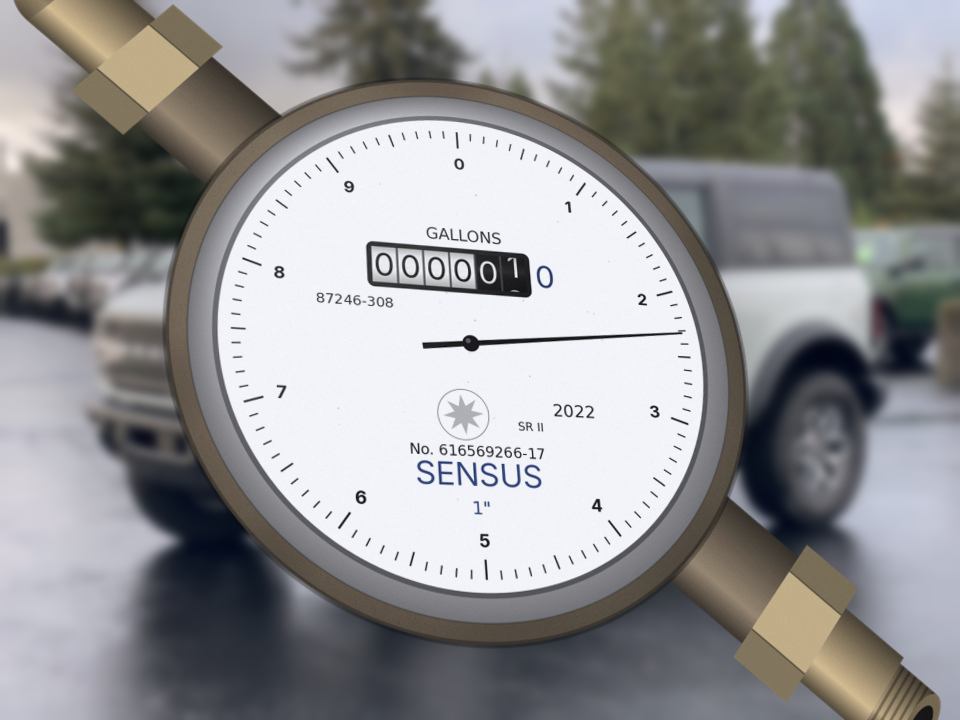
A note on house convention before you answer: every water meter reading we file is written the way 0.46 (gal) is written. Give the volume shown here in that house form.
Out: 12.3 (gal)
